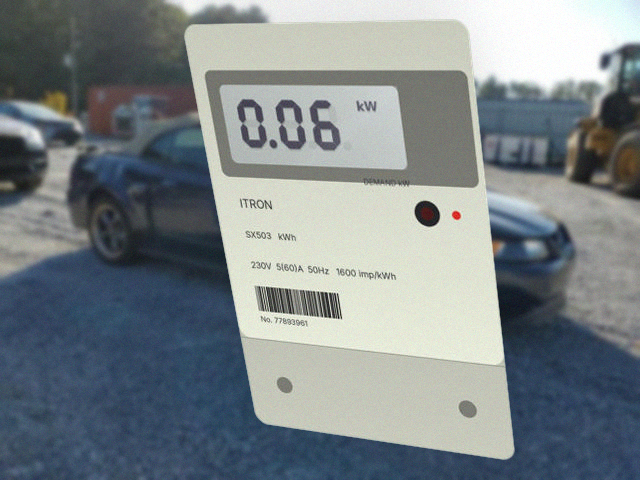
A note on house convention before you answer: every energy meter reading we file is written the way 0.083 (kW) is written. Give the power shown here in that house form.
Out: 0.06 (kW)
